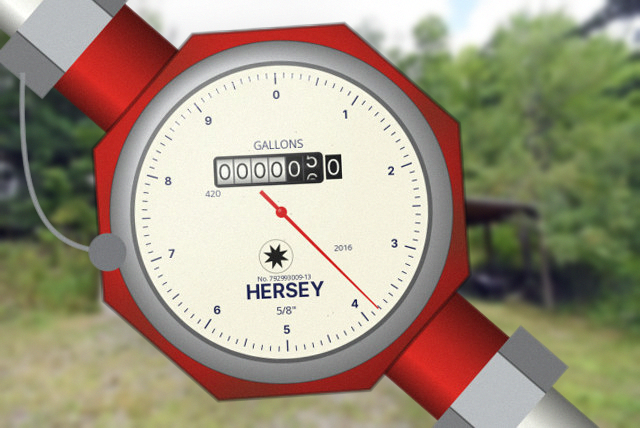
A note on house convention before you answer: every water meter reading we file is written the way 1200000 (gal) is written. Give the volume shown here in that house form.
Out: 53.8 (gal)
